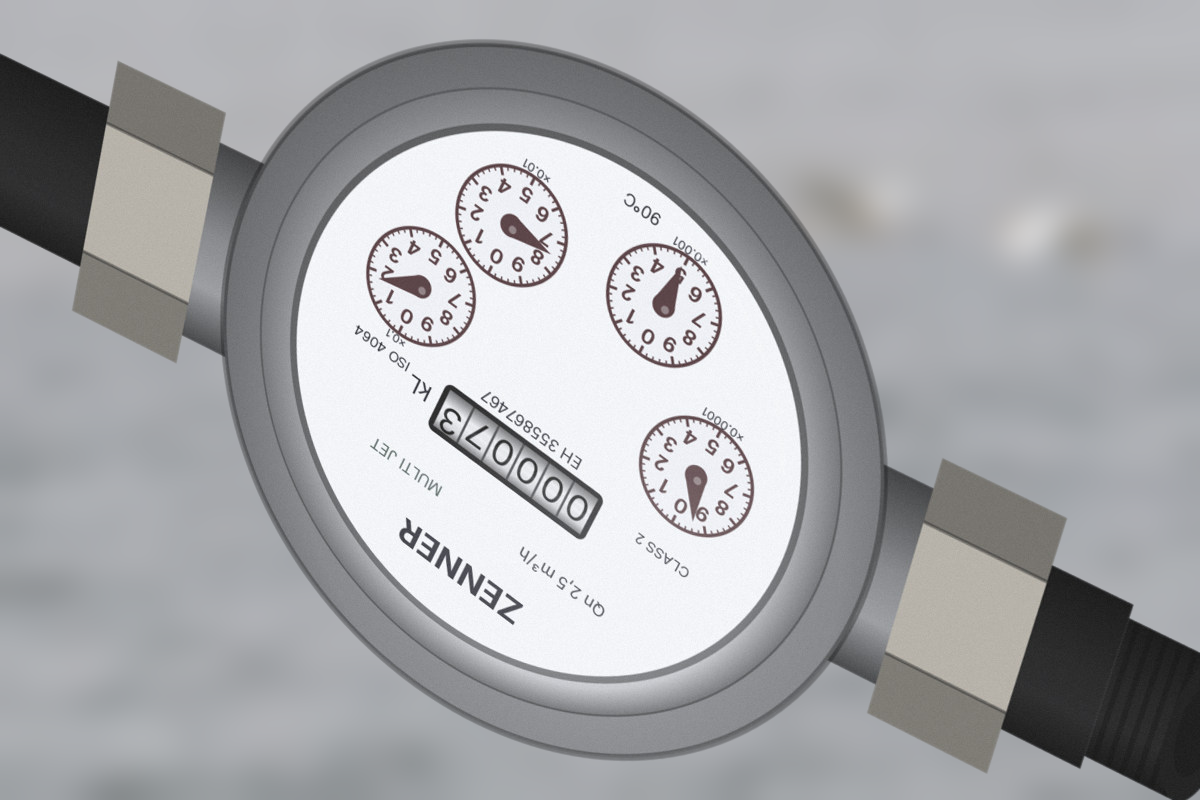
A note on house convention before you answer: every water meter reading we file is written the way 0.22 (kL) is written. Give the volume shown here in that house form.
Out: 73.1749 (kL)
